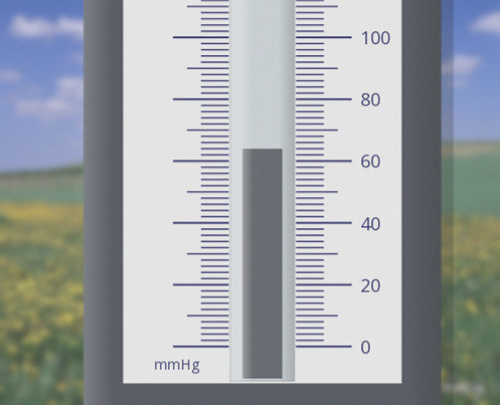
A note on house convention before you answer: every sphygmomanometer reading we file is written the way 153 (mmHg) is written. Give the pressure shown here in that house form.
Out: 64 (mmHg)
